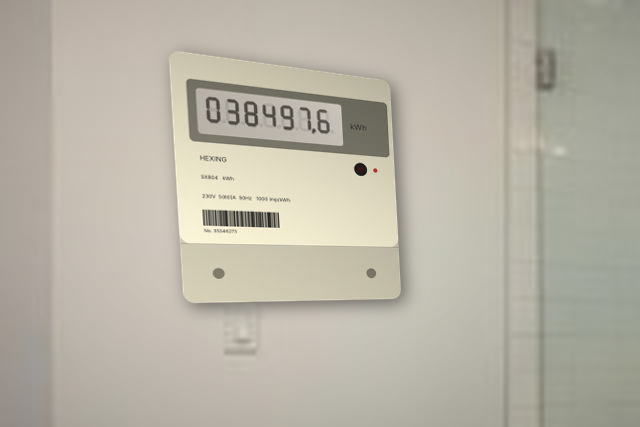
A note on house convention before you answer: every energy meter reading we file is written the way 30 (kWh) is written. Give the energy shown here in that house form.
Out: 38497.6 (kWh)
